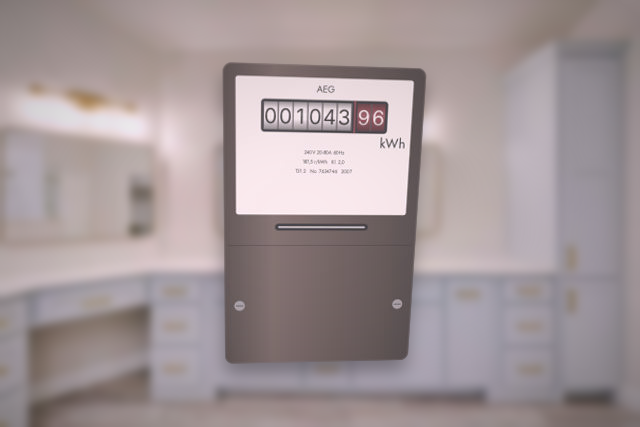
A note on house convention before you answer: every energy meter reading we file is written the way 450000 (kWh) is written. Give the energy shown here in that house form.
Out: 1043.96 (kWh)
